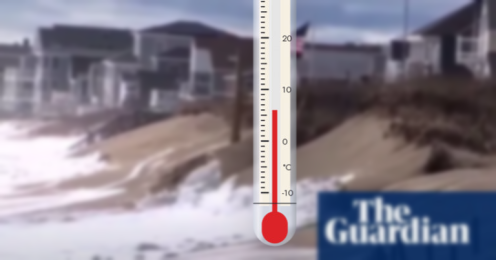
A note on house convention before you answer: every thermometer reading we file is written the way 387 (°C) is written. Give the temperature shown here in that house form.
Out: 6 (°C)
